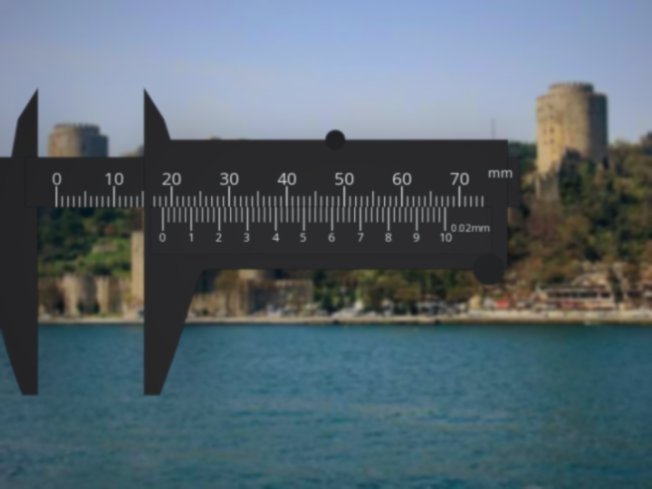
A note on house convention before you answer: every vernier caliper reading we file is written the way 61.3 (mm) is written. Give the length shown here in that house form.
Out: 18.5 (mm)
